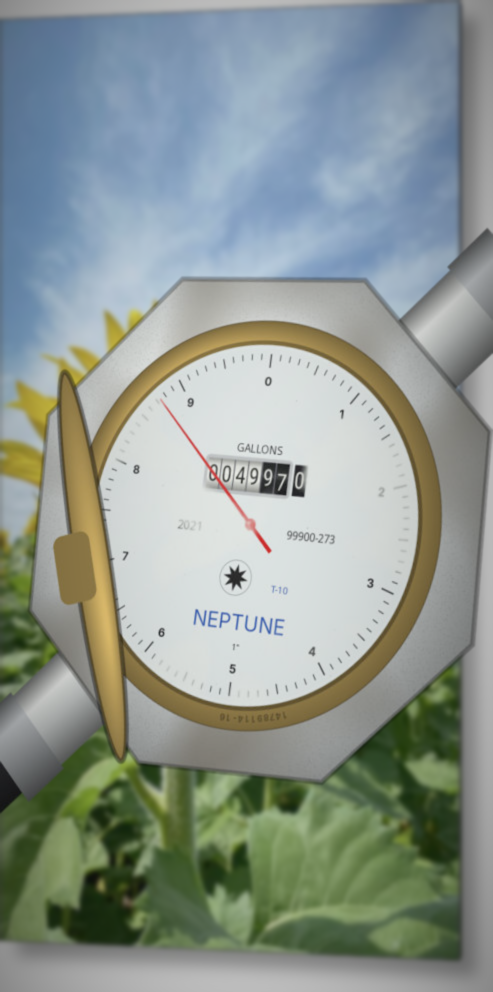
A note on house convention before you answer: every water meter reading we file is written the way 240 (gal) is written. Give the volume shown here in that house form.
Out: 49968.7 (gal)
